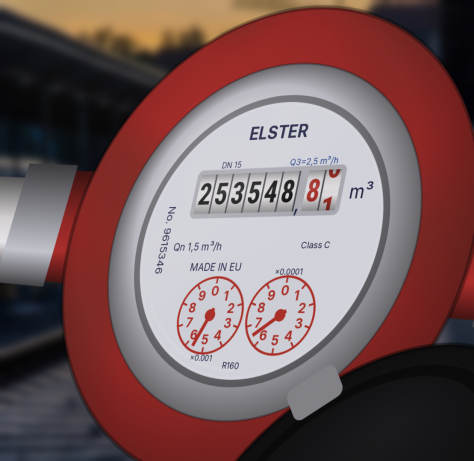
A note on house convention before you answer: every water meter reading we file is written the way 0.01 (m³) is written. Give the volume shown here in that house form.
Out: 253548.8056 (m³)
